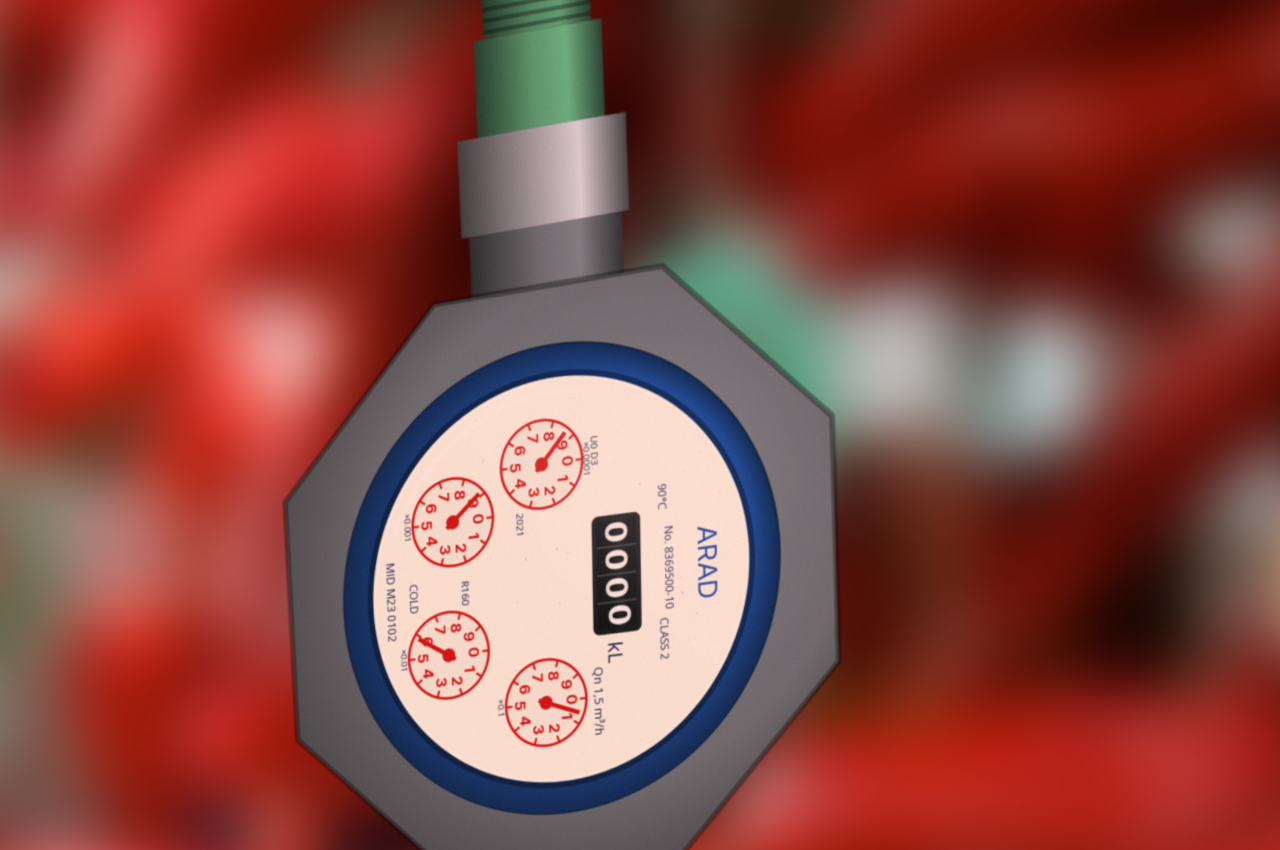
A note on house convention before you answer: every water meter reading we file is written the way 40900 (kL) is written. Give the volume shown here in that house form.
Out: 0.0588 (kL)
